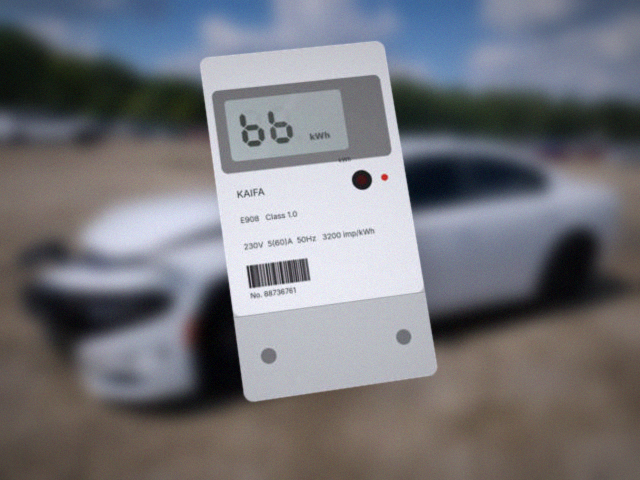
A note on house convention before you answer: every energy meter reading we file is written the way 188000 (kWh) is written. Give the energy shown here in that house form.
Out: 66 (kWh)
